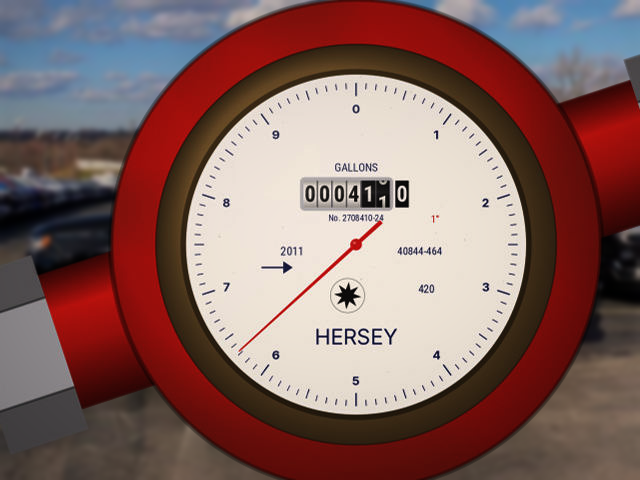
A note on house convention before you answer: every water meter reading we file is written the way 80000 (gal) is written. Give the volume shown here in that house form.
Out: 4106.3 (gal)
